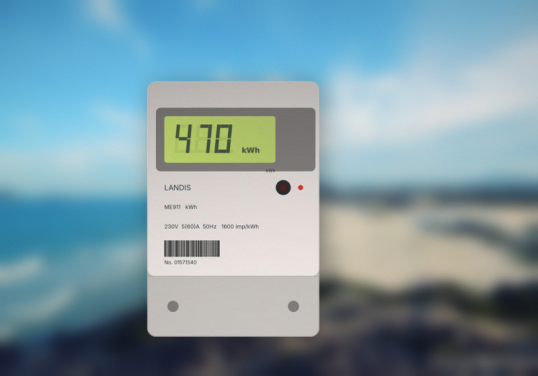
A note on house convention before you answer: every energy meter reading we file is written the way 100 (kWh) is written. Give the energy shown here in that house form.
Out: 470 (kWh)
